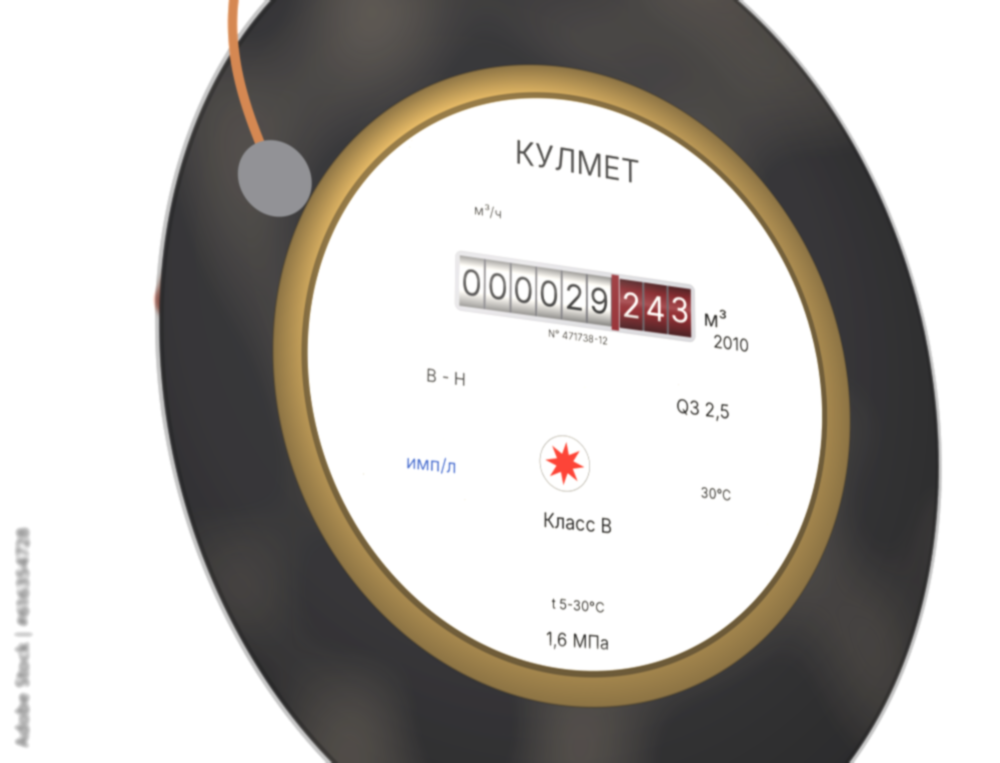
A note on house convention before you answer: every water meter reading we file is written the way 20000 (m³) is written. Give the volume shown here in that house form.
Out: 29.243 (m³)
